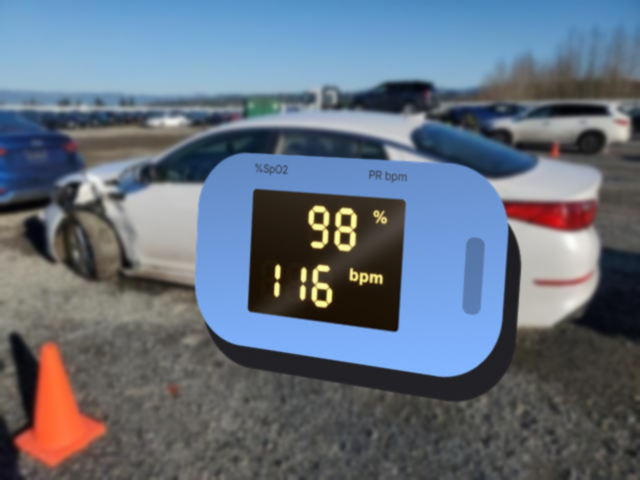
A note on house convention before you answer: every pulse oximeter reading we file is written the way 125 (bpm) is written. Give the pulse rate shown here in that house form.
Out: 116 (bpm)
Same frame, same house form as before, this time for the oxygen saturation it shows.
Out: 98 (%)
